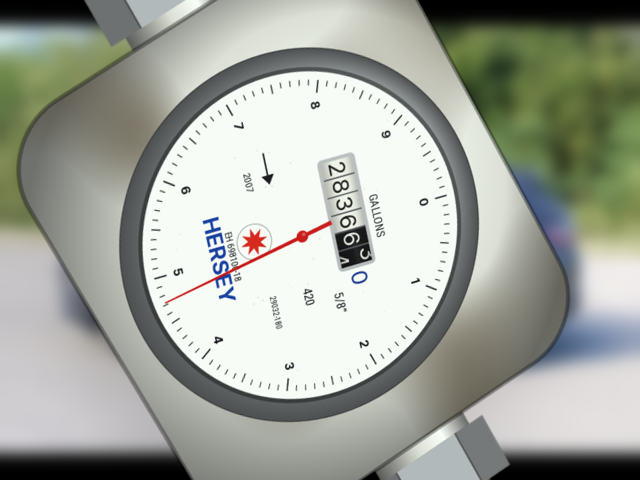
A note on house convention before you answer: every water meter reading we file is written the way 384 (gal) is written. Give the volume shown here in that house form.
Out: 2836634.7 (gal)
